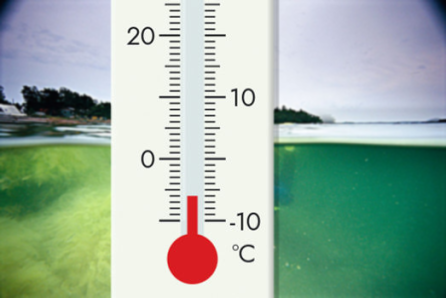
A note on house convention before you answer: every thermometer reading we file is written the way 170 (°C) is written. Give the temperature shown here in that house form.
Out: -6 (°C)
